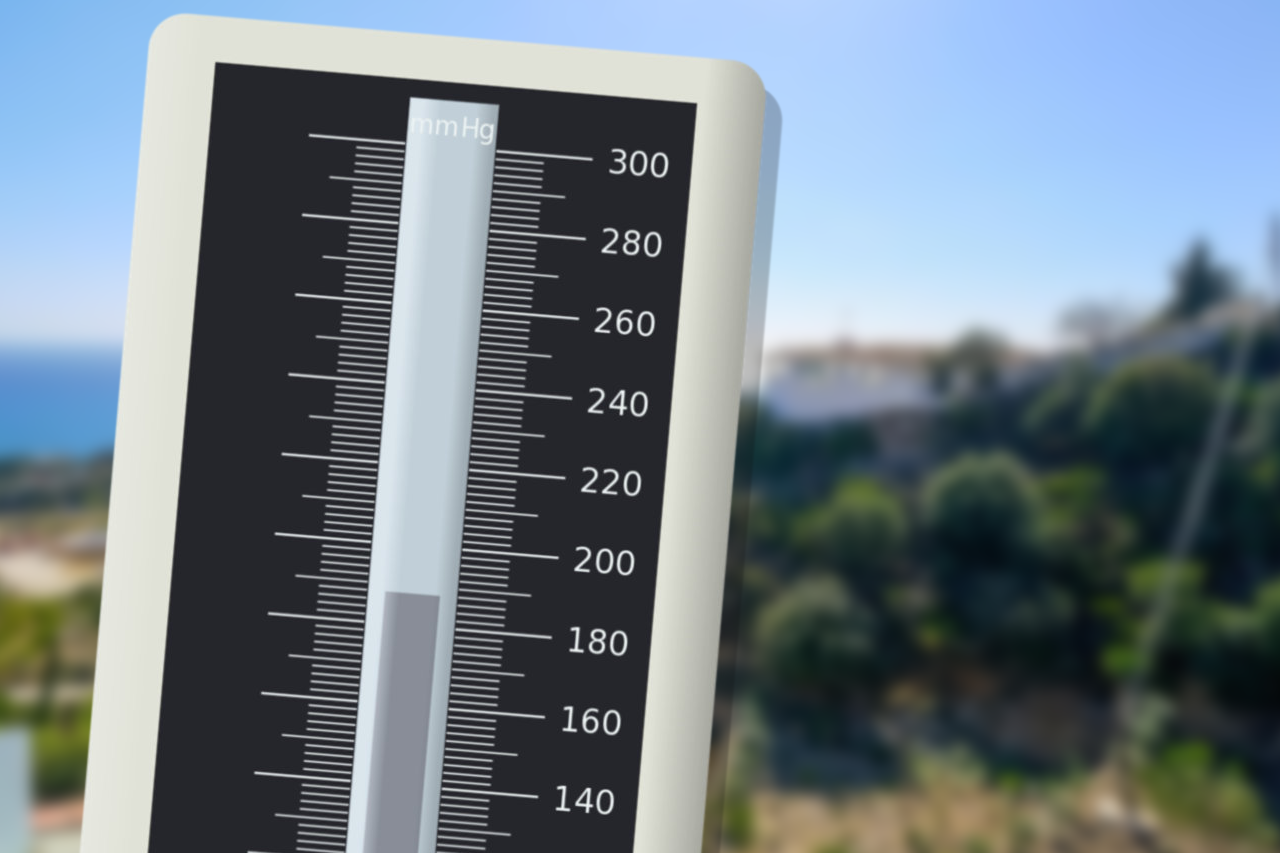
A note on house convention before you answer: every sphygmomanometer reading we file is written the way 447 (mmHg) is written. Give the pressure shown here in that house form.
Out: 188 (mmHg)
